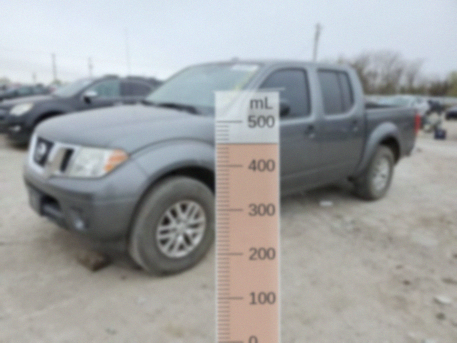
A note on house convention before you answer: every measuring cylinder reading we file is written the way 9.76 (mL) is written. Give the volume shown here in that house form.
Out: 450 (mL)
